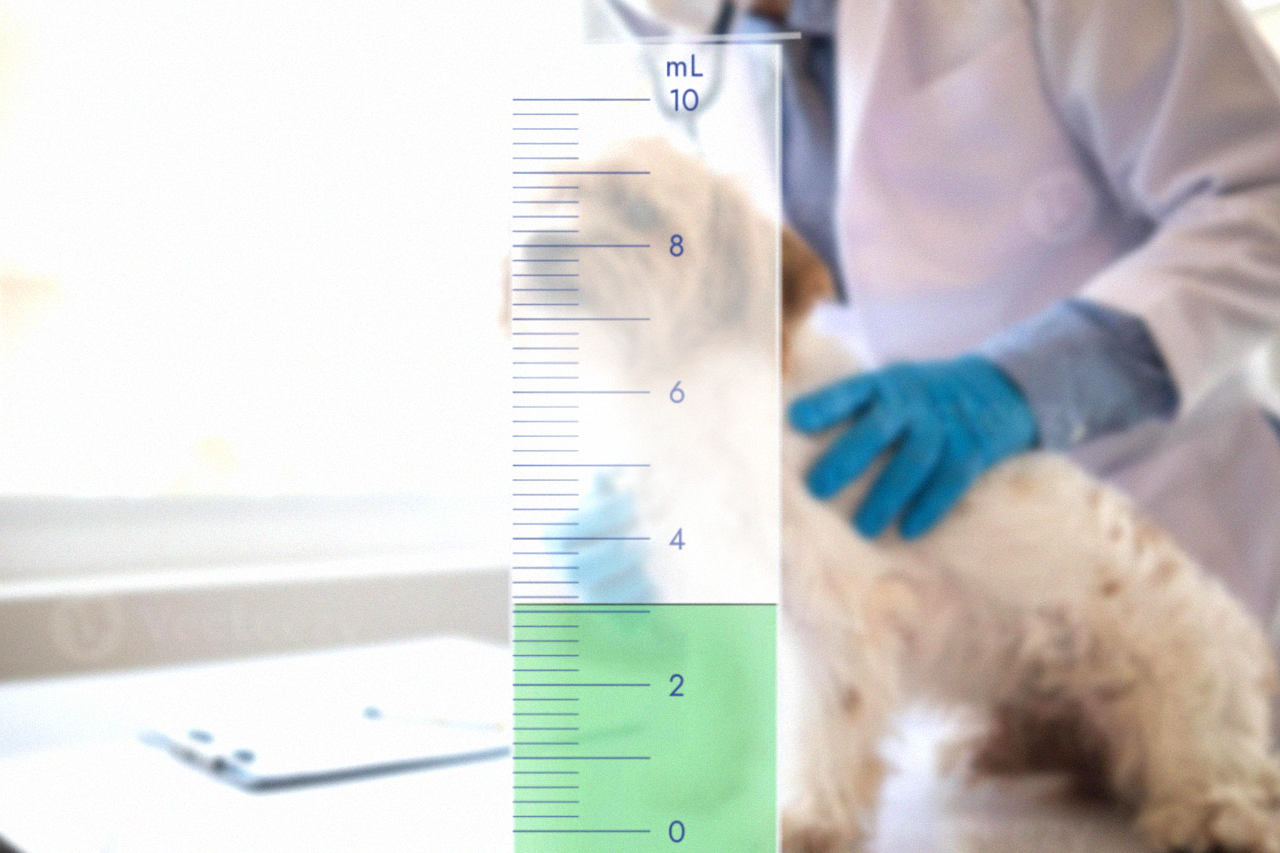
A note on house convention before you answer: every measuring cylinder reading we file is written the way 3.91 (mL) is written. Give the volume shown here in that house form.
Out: 3.1 (mL)
